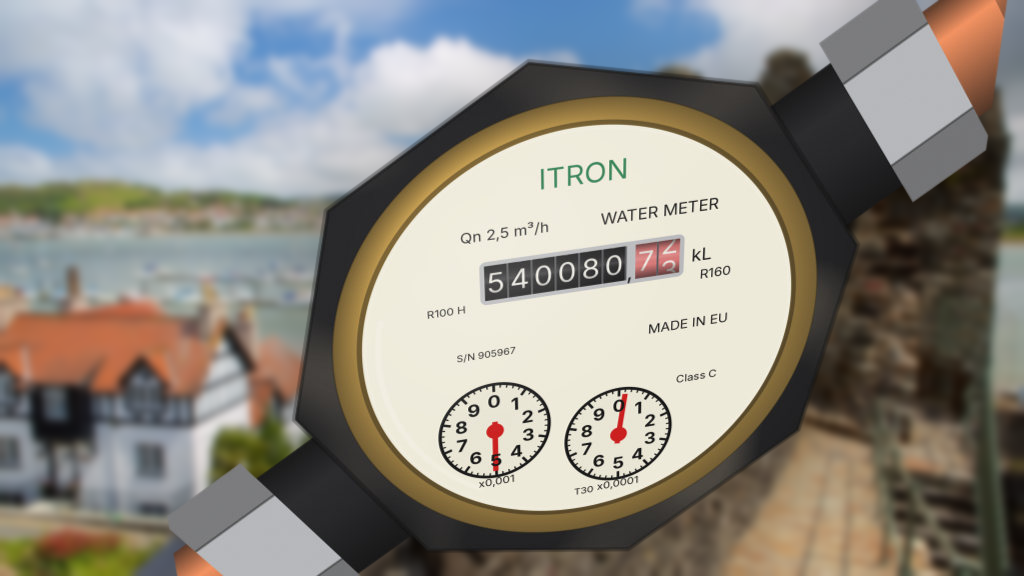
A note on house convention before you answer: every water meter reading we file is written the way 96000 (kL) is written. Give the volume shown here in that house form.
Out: 540080.7250 (kL)
